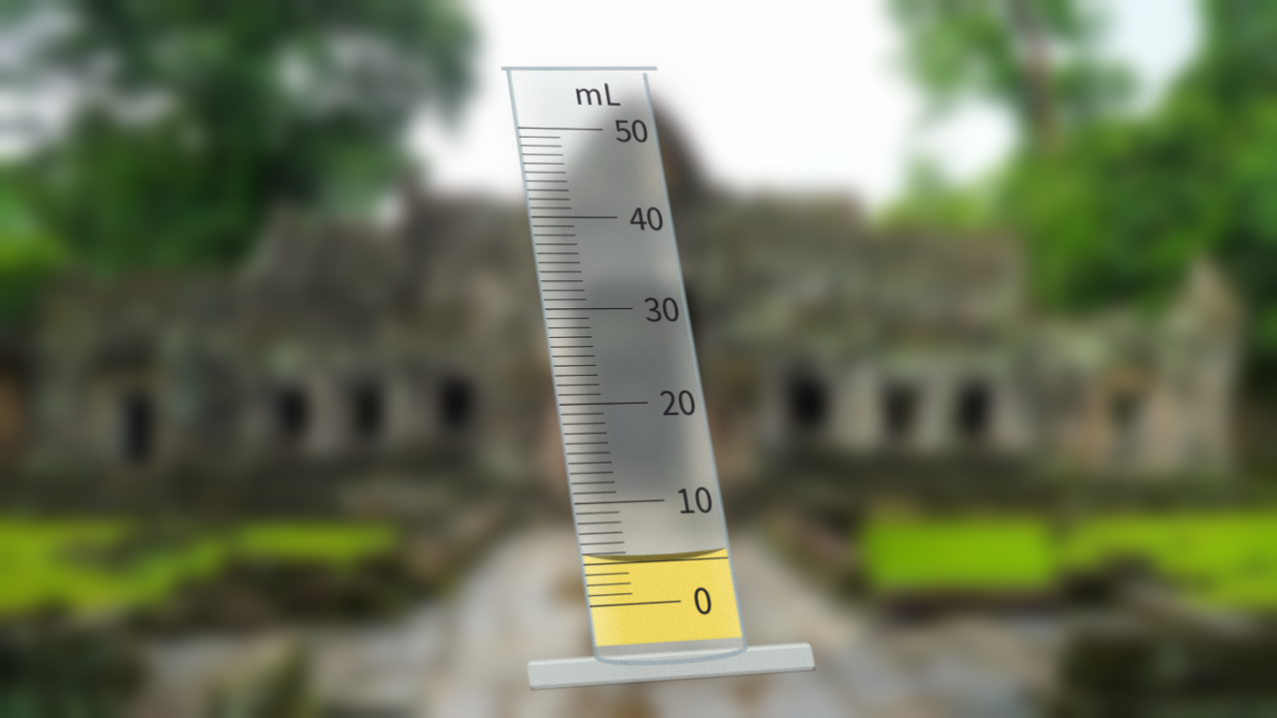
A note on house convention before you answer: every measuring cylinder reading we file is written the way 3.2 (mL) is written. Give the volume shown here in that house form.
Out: 4 (mL)
